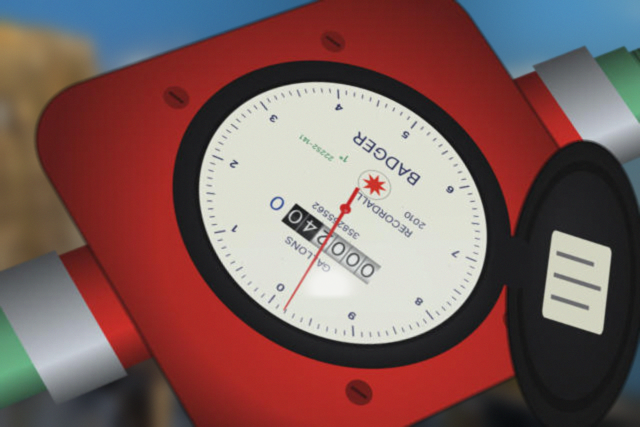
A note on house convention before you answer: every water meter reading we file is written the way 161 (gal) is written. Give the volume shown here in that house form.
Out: 2399.8 (gal)
